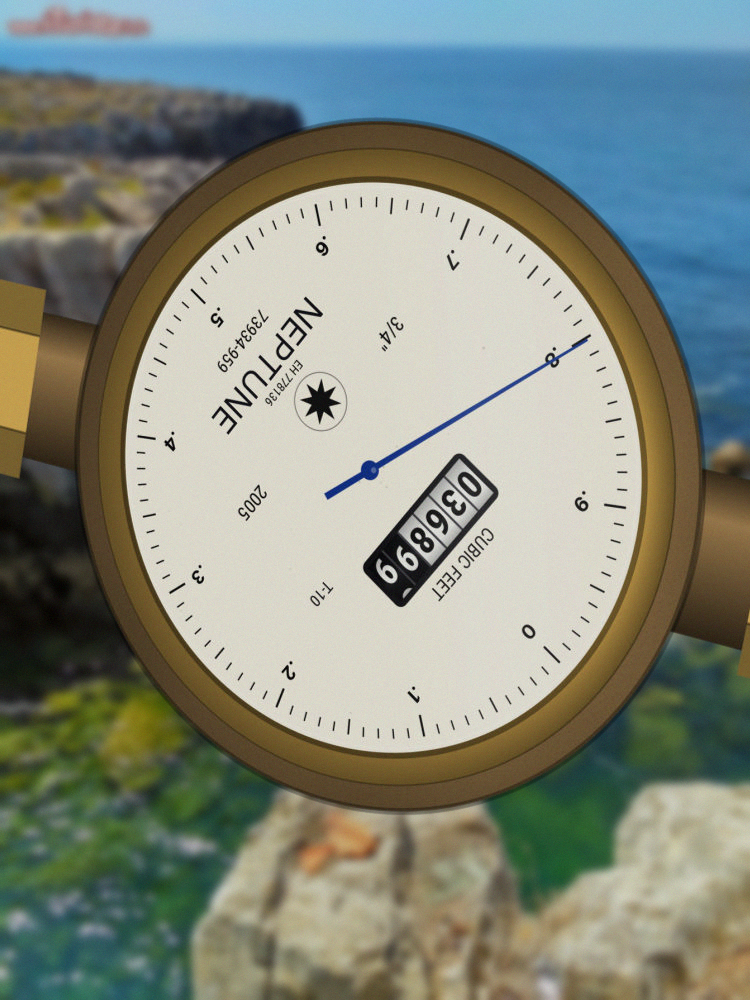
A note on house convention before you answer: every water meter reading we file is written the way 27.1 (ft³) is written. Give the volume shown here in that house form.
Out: 36898.80 (ft³)
